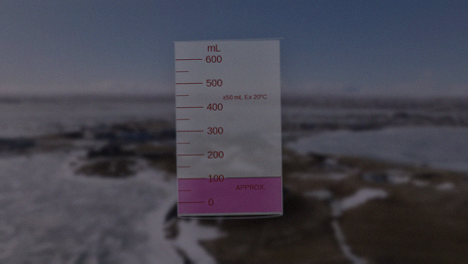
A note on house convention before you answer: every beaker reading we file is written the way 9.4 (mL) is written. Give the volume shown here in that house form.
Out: 100 (mL)
